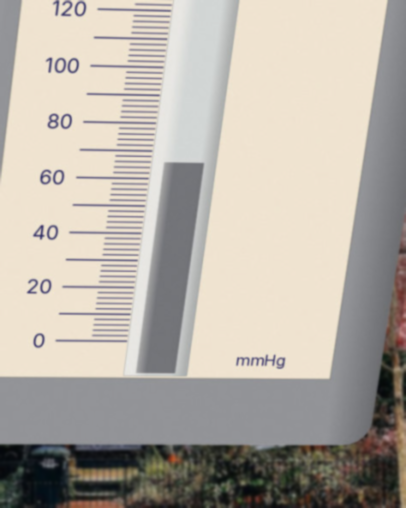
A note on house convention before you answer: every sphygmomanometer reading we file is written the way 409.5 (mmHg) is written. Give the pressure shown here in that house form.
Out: 66 (mmHg)
